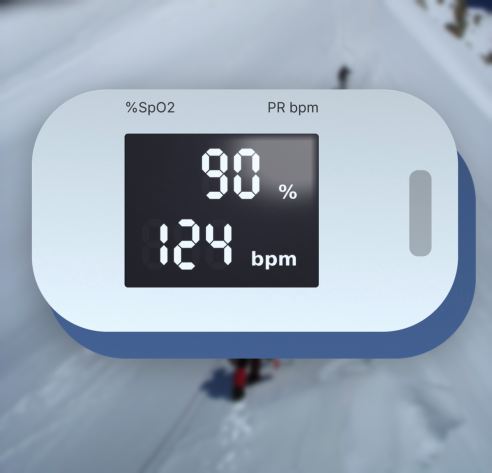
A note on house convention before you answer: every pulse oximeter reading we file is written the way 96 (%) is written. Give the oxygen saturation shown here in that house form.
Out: 90 (%)
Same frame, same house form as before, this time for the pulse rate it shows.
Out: 124 (bpm)
